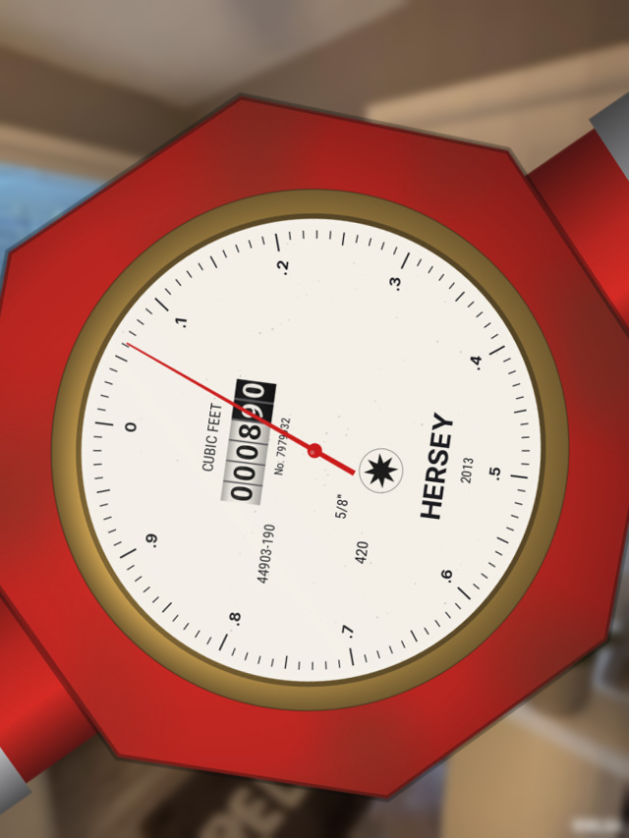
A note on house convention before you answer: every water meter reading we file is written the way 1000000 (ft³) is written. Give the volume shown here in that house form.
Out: 890.06 (ft³)
